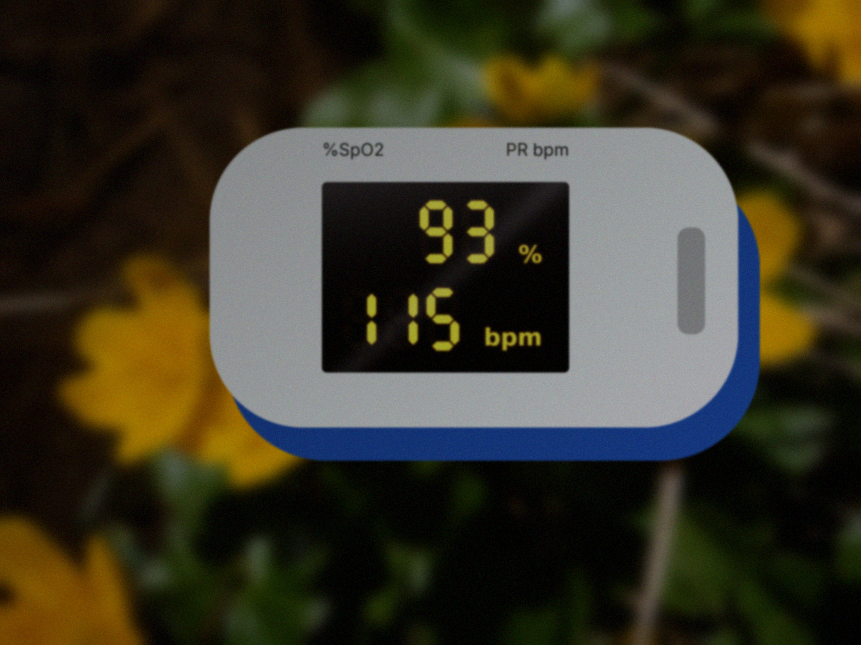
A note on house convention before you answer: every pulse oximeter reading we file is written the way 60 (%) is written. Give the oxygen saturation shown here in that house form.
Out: 93 (%)
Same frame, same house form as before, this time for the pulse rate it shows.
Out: 115 (bpm)
